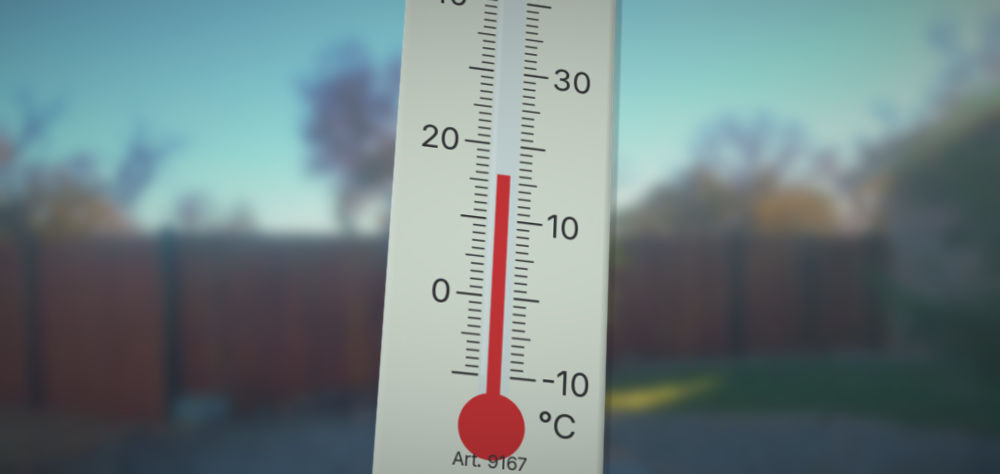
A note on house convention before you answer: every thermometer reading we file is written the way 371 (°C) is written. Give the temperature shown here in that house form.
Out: 16 (°C)
